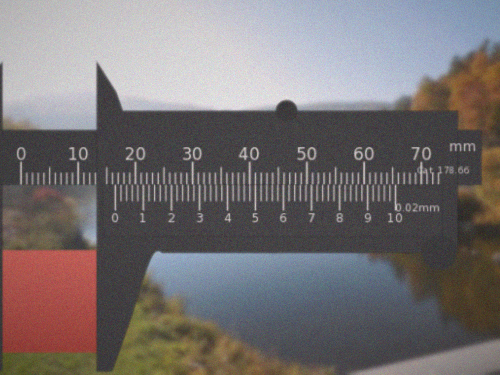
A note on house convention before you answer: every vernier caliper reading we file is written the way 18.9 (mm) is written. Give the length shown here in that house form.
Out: 16.5 (mm)
